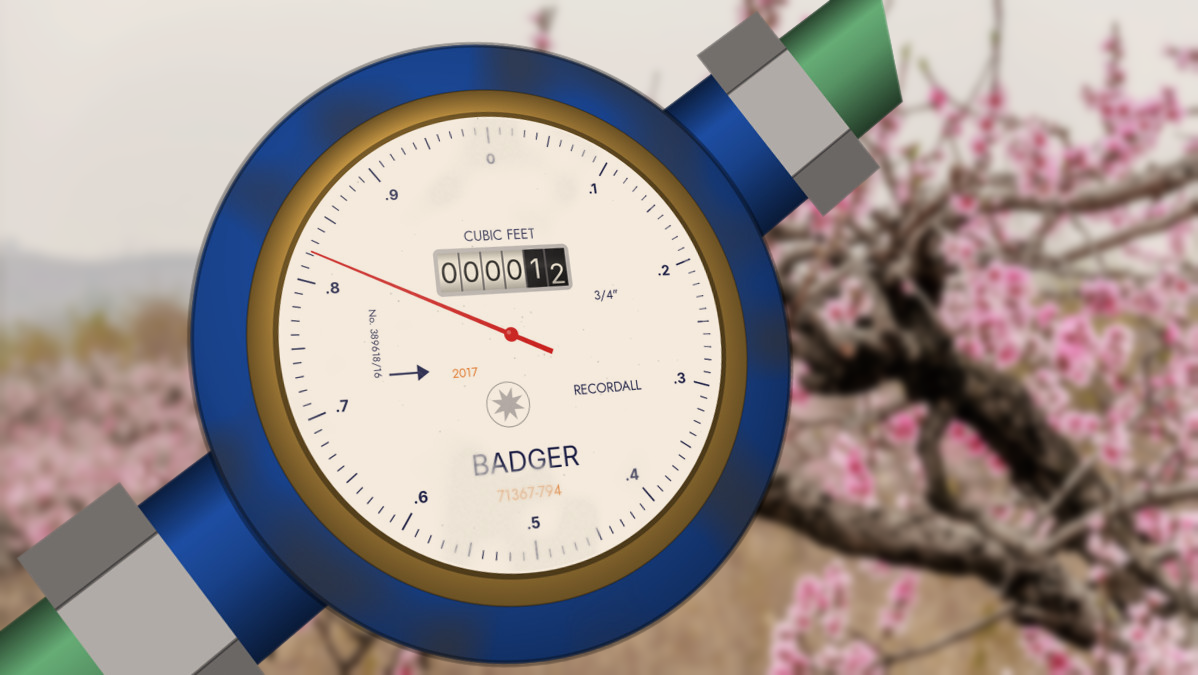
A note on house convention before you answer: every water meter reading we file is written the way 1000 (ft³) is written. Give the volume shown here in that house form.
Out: 11.82 (ft³)
